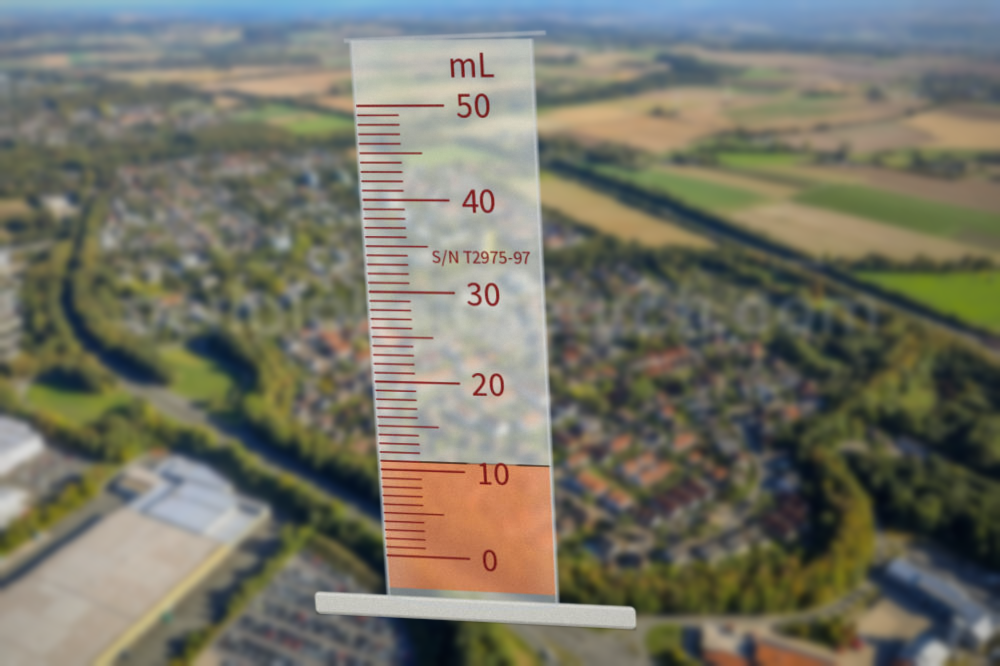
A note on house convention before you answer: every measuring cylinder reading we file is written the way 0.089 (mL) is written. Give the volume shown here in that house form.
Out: 11 (mL)
